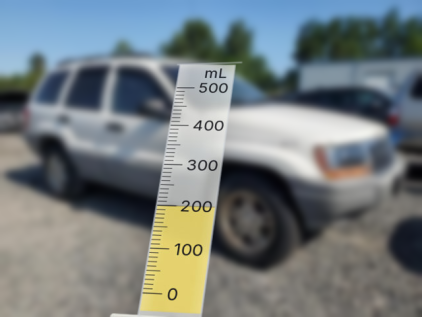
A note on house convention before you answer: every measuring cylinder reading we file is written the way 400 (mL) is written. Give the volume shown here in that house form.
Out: 200 (mL)
